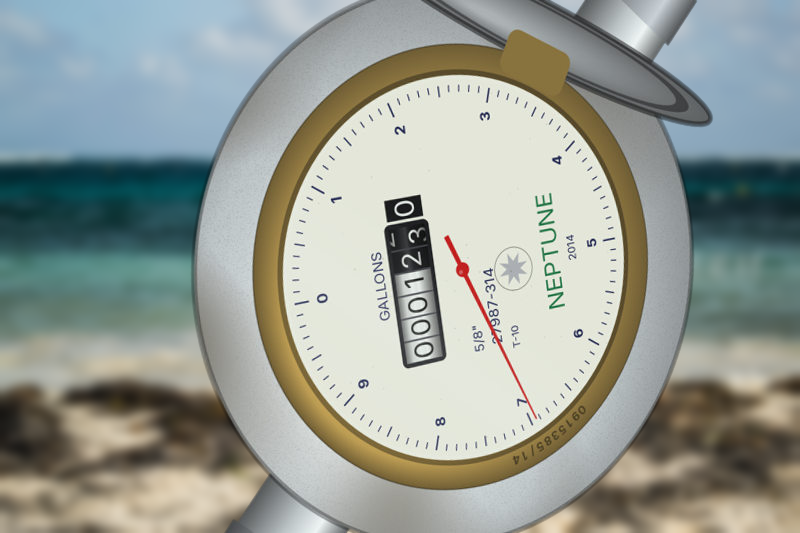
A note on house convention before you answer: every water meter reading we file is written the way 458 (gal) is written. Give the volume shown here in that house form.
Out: 1226.9 (gal)
